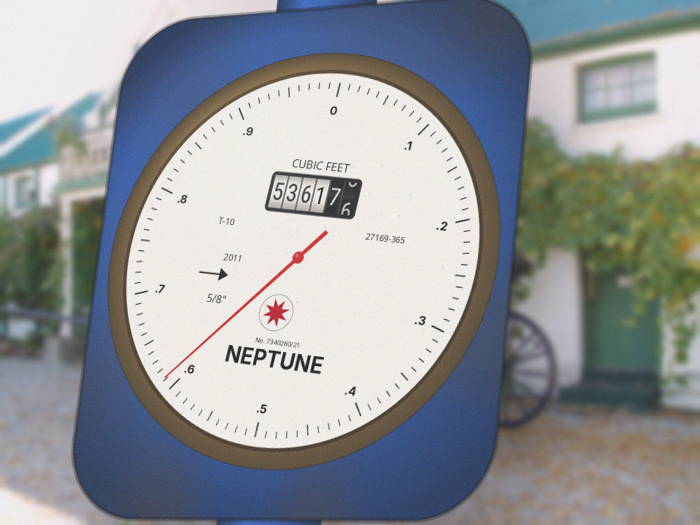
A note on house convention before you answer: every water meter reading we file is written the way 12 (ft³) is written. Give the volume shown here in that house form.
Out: 536175.61 (ft³)
